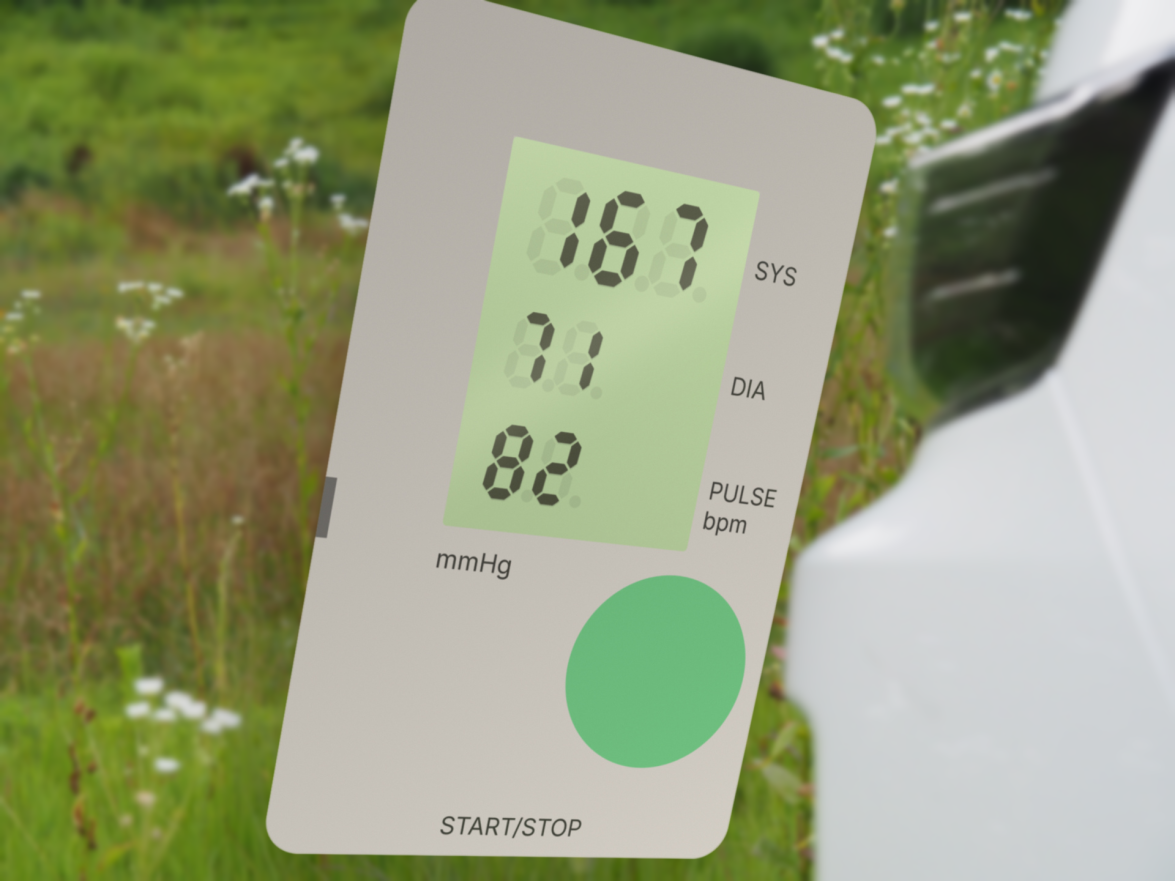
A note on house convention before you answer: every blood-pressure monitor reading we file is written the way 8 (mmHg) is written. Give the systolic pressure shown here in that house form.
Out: 167 (mmHg)
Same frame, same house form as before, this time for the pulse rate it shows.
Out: 82 (bpm)
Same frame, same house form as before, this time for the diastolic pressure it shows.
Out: 71 (mmHg)
